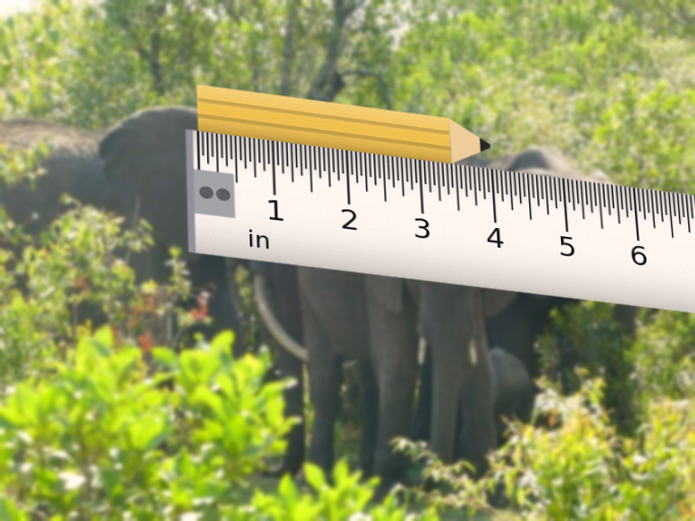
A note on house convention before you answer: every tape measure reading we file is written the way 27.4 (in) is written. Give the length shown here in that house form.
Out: 4 (in)
